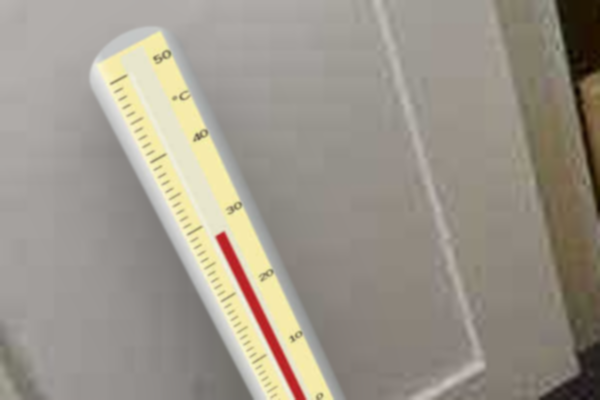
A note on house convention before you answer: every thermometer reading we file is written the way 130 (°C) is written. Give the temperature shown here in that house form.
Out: 28 (°C)
